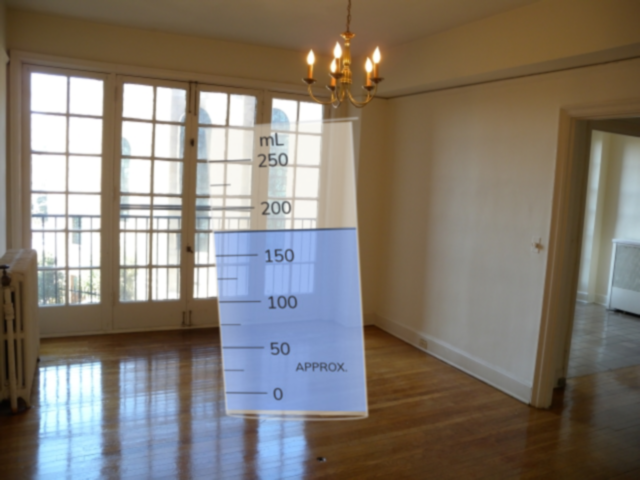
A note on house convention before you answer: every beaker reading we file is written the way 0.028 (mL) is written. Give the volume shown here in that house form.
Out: 175 (mL)
